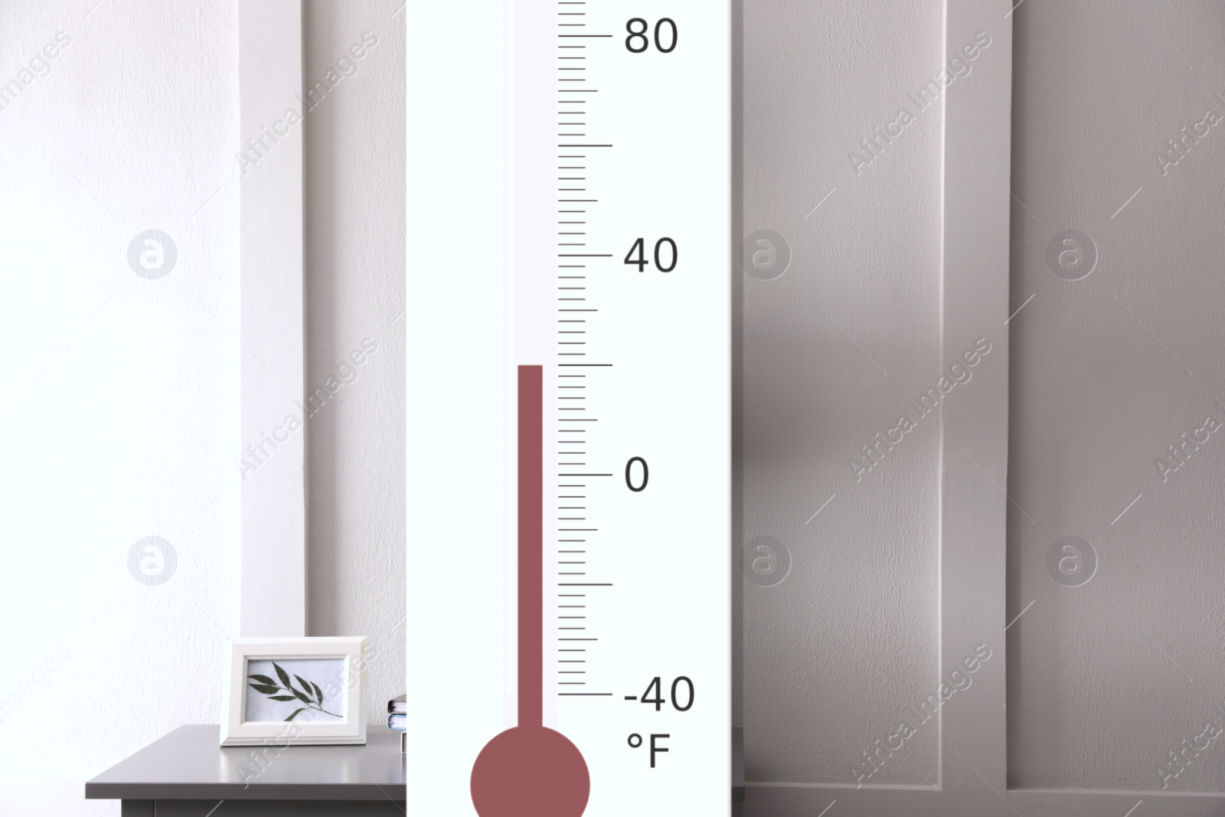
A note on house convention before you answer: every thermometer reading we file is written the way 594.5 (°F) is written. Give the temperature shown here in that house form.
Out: 20 (°F)
